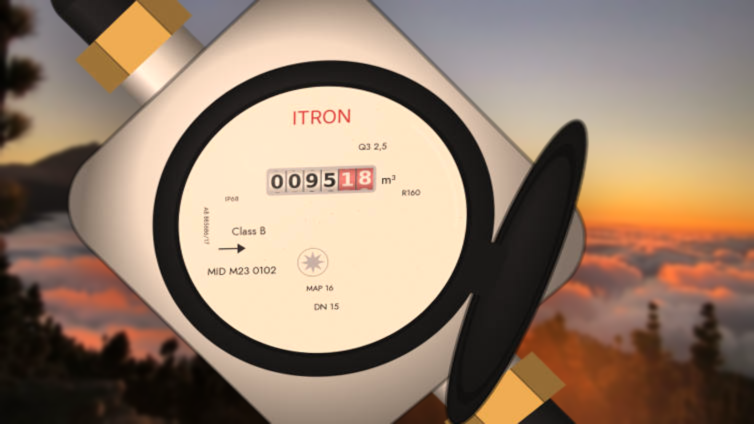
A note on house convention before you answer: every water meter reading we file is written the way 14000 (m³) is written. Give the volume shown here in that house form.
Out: 95.18 (m³)
